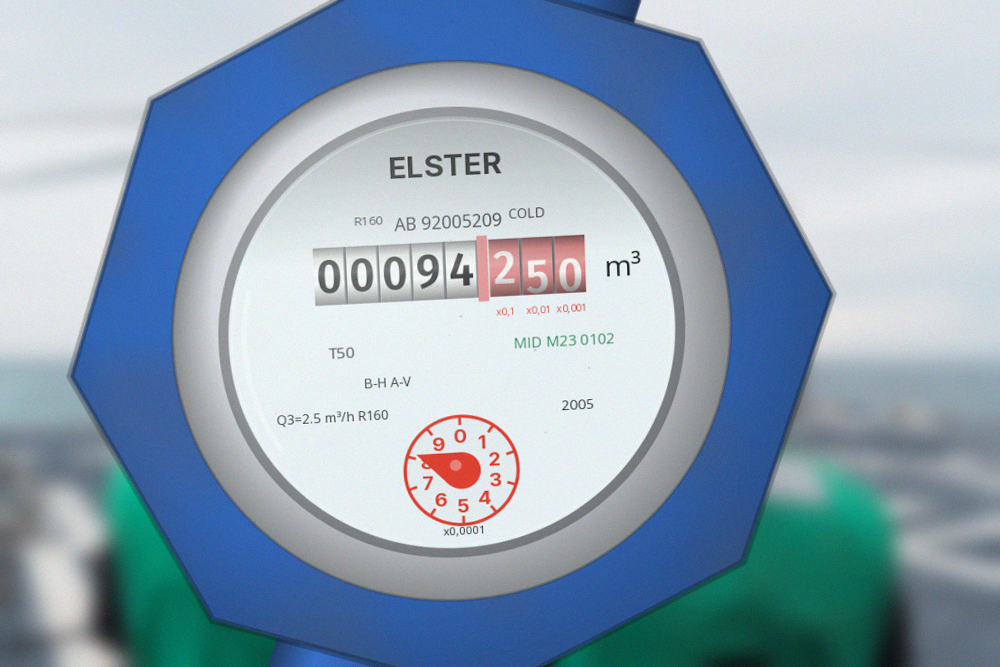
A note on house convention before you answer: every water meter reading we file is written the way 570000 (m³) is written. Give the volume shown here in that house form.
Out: 94.2498 (m³)
